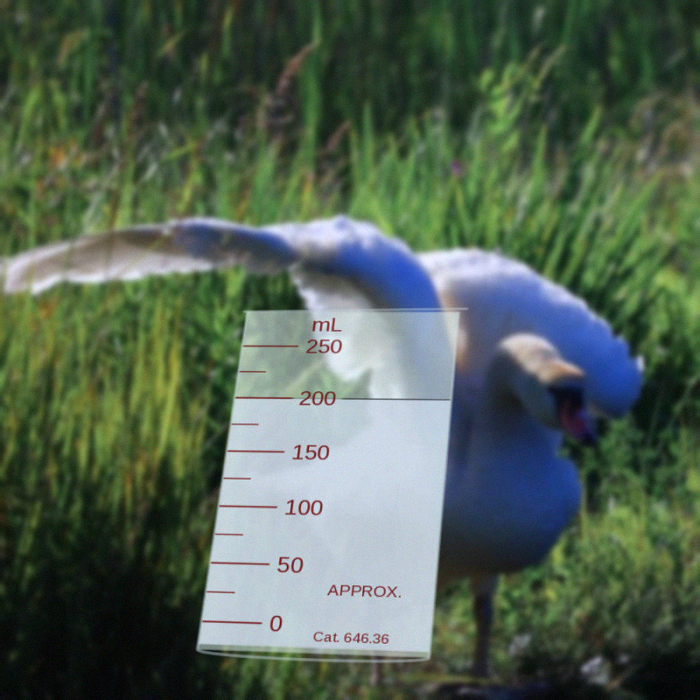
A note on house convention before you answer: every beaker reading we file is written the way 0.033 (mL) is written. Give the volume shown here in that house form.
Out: 200 (mL)
